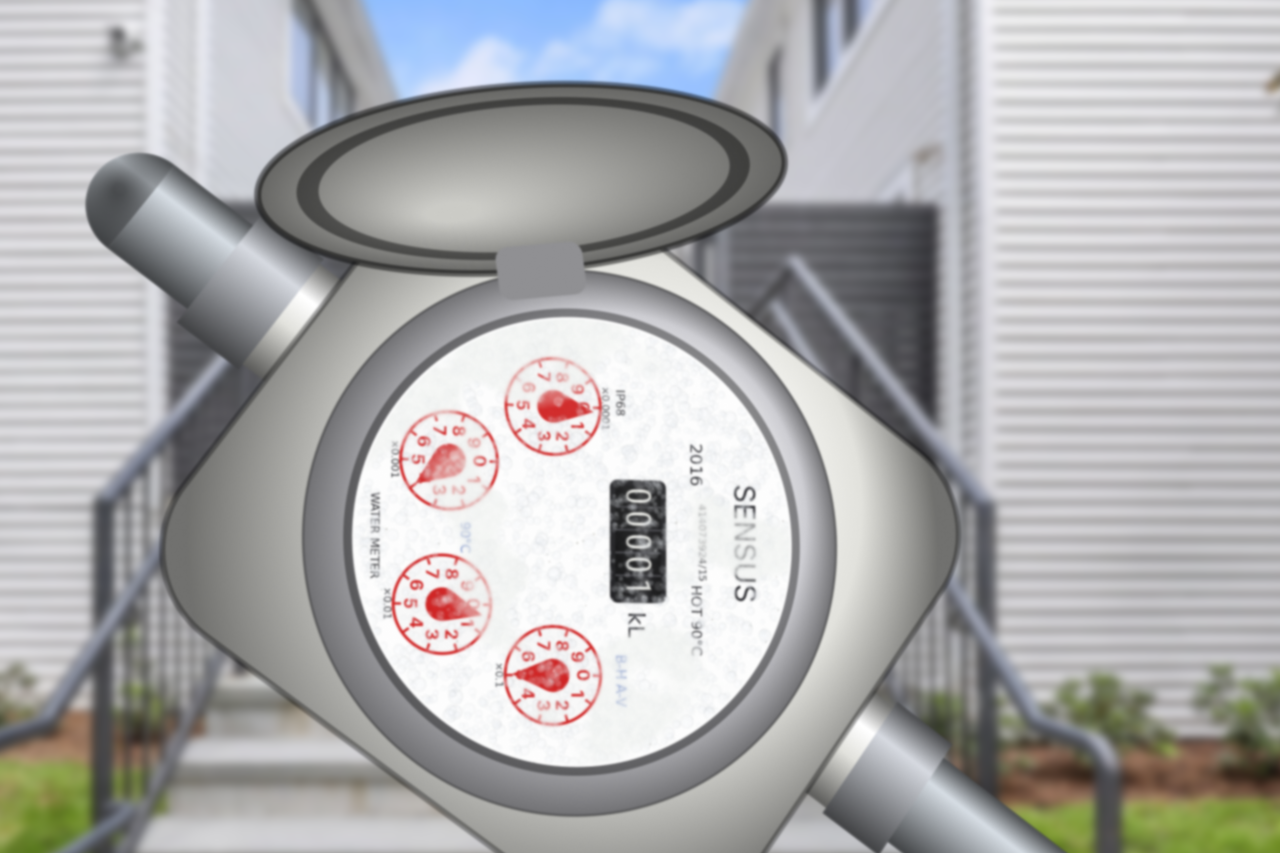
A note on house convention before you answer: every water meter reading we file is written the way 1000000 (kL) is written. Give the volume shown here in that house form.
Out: 1.5040 (kL)
